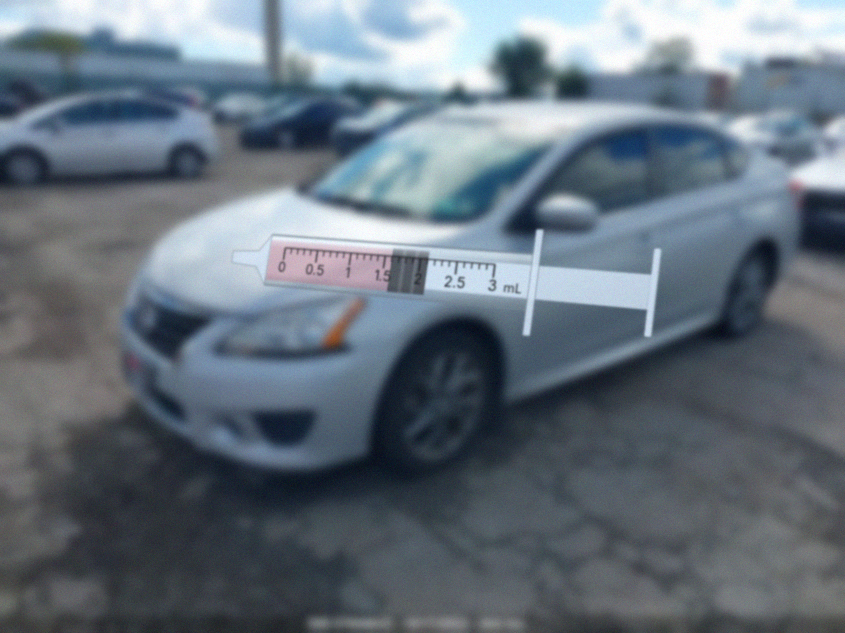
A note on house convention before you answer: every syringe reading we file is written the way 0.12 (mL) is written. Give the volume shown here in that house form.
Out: 1.6 (mL)
